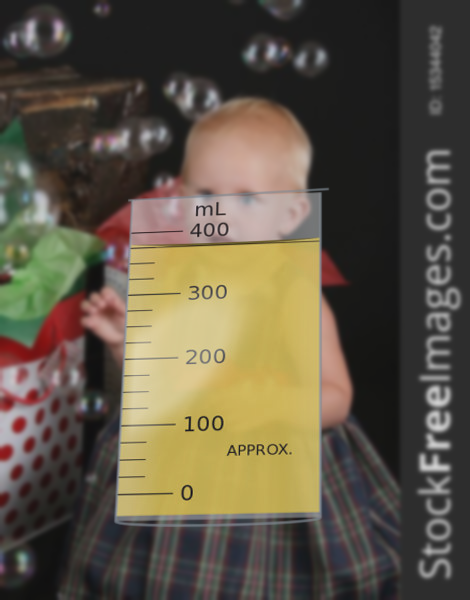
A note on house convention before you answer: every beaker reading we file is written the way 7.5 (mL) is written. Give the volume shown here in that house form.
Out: 375 (mL)
